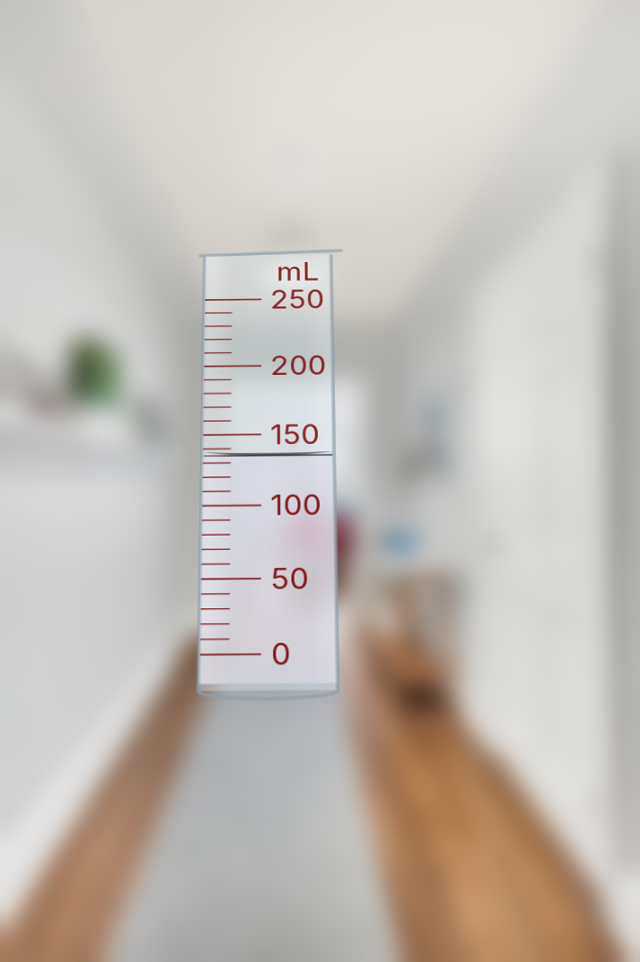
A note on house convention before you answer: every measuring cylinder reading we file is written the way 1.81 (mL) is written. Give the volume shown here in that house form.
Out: 135 (mL)
